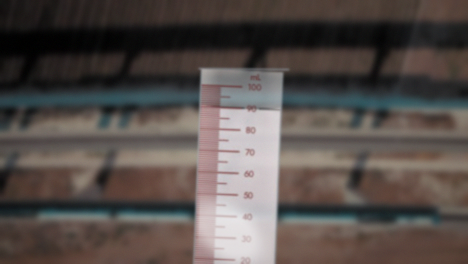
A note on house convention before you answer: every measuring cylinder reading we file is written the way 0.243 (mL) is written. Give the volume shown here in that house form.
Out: 90 (mL)
